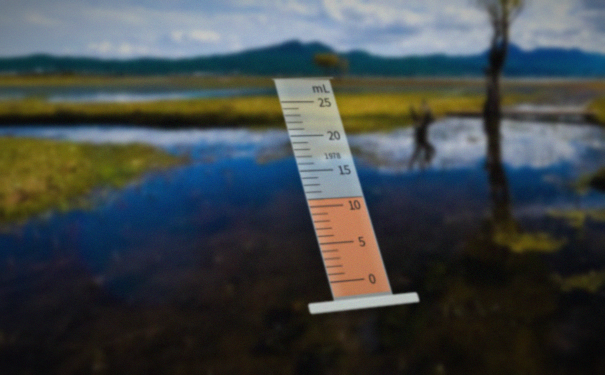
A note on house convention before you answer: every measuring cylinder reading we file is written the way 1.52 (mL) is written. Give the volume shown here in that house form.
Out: 11 (mL)
